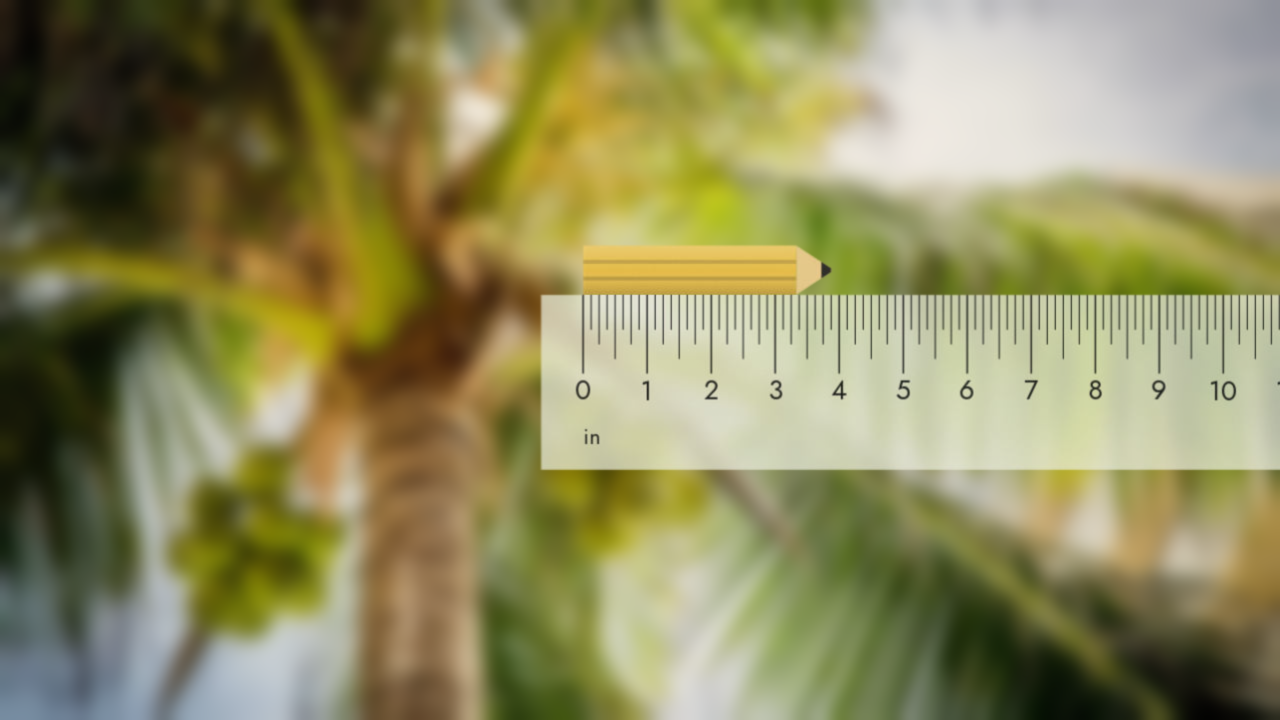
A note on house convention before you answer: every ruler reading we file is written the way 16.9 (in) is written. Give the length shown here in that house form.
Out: 3.875 (in)
